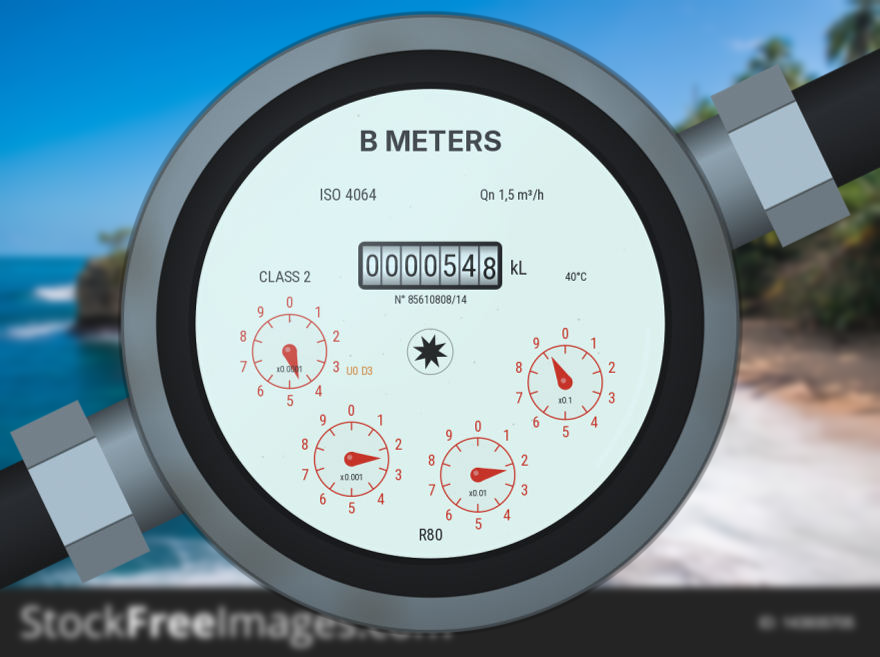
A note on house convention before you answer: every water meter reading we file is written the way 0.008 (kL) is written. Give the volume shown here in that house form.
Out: 547.9224 (kL)
